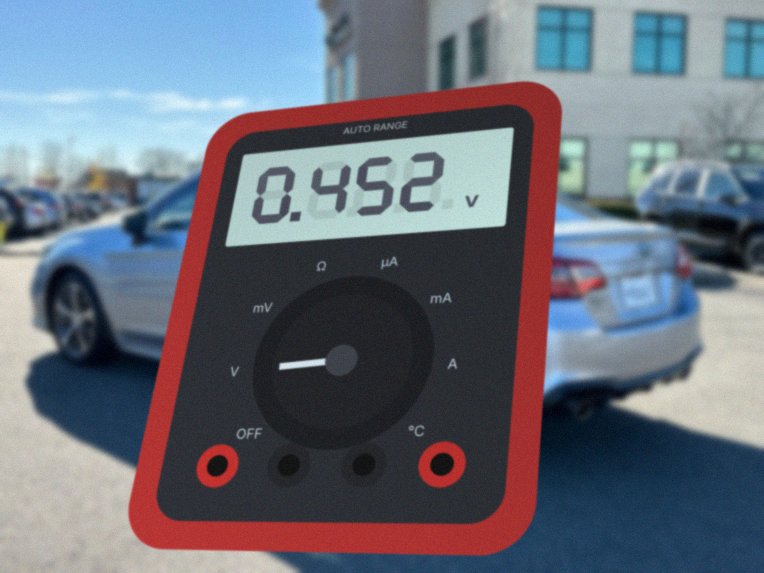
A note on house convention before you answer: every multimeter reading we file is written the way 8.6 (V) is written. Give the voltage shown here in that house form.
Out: 0.452 (V)
